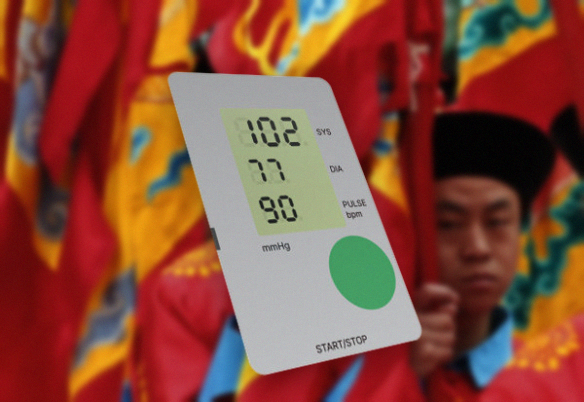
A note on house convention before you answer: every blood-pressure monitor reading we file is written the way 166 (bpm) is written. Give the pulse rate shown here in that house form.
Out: 90 (bpm)
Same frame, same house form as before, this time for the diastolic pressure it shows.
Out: 77 (mmHg)
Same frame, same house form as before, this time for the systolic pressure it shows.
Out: 102 (mmHg)
